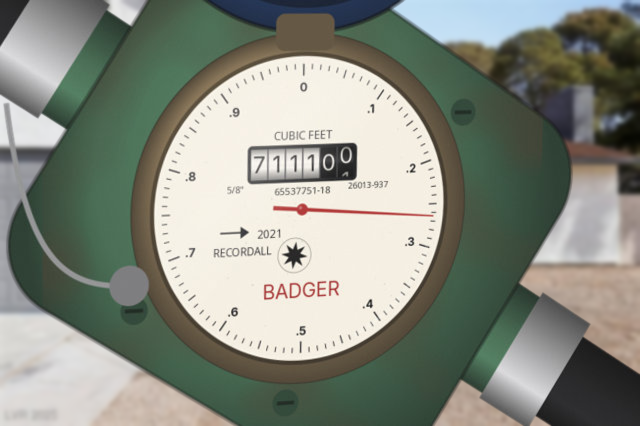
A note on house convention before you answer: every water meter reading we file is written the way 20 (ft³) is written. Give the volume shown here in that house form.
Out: 711100.26 (ft³)
